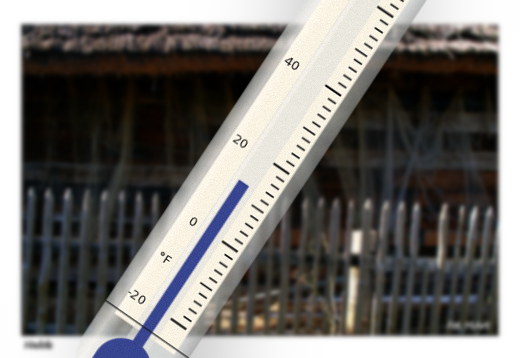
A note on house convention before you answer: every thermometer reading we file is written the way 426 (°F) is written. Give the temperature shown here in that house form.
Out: 13 (°F)
